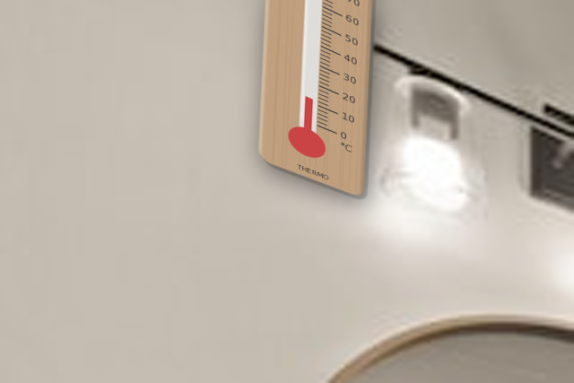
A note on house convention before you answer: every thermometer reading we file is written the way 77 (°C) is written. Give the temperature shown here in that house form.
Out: 12 (°C)
